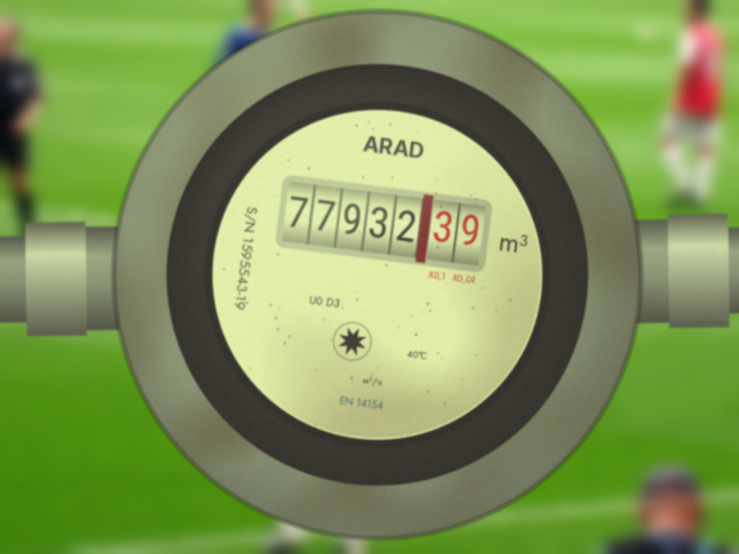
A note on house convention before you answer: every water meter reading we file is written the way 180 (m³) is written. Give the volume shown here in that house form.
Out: 77932.39 (m³)
